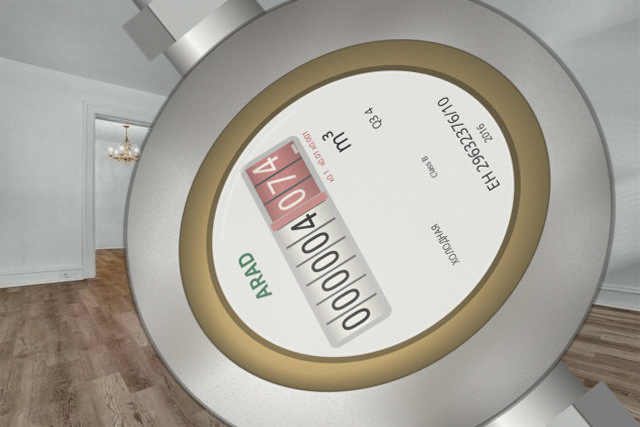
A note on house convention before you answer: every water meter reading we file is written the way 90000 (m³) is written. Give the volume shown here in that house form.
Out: 4.074 (m³)
